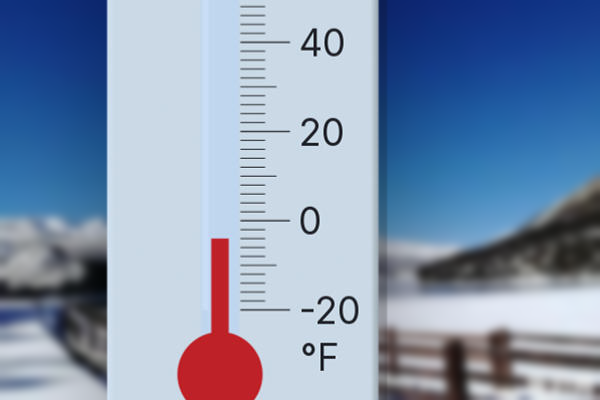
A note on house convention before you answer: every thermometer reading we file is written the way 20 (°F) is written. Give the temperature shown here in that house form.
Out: -4 (°F)
